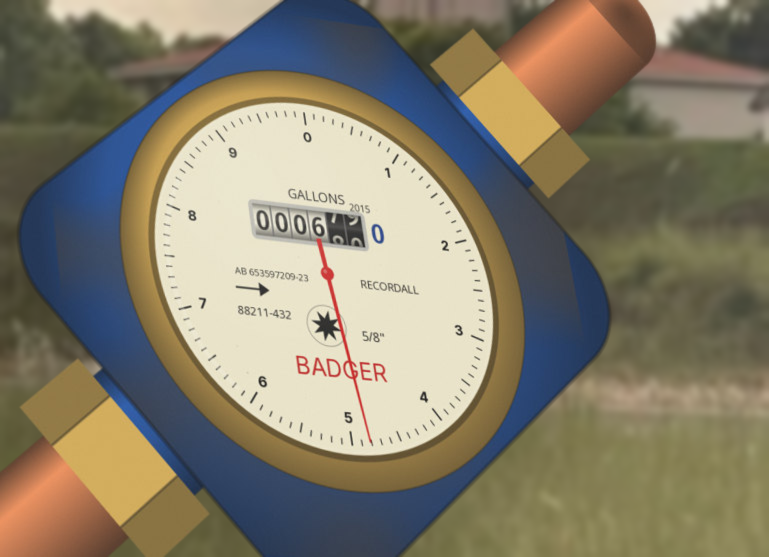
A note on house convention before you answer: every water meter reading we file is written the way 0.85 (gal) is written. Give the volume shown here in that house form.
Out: 6794.8 (gal)
